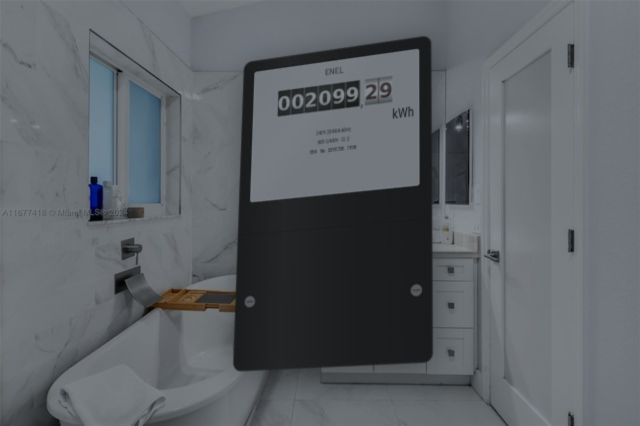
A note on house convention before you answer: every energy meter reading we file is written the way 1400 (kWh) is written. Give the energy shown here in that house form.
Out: 2099.29 (kWh)
